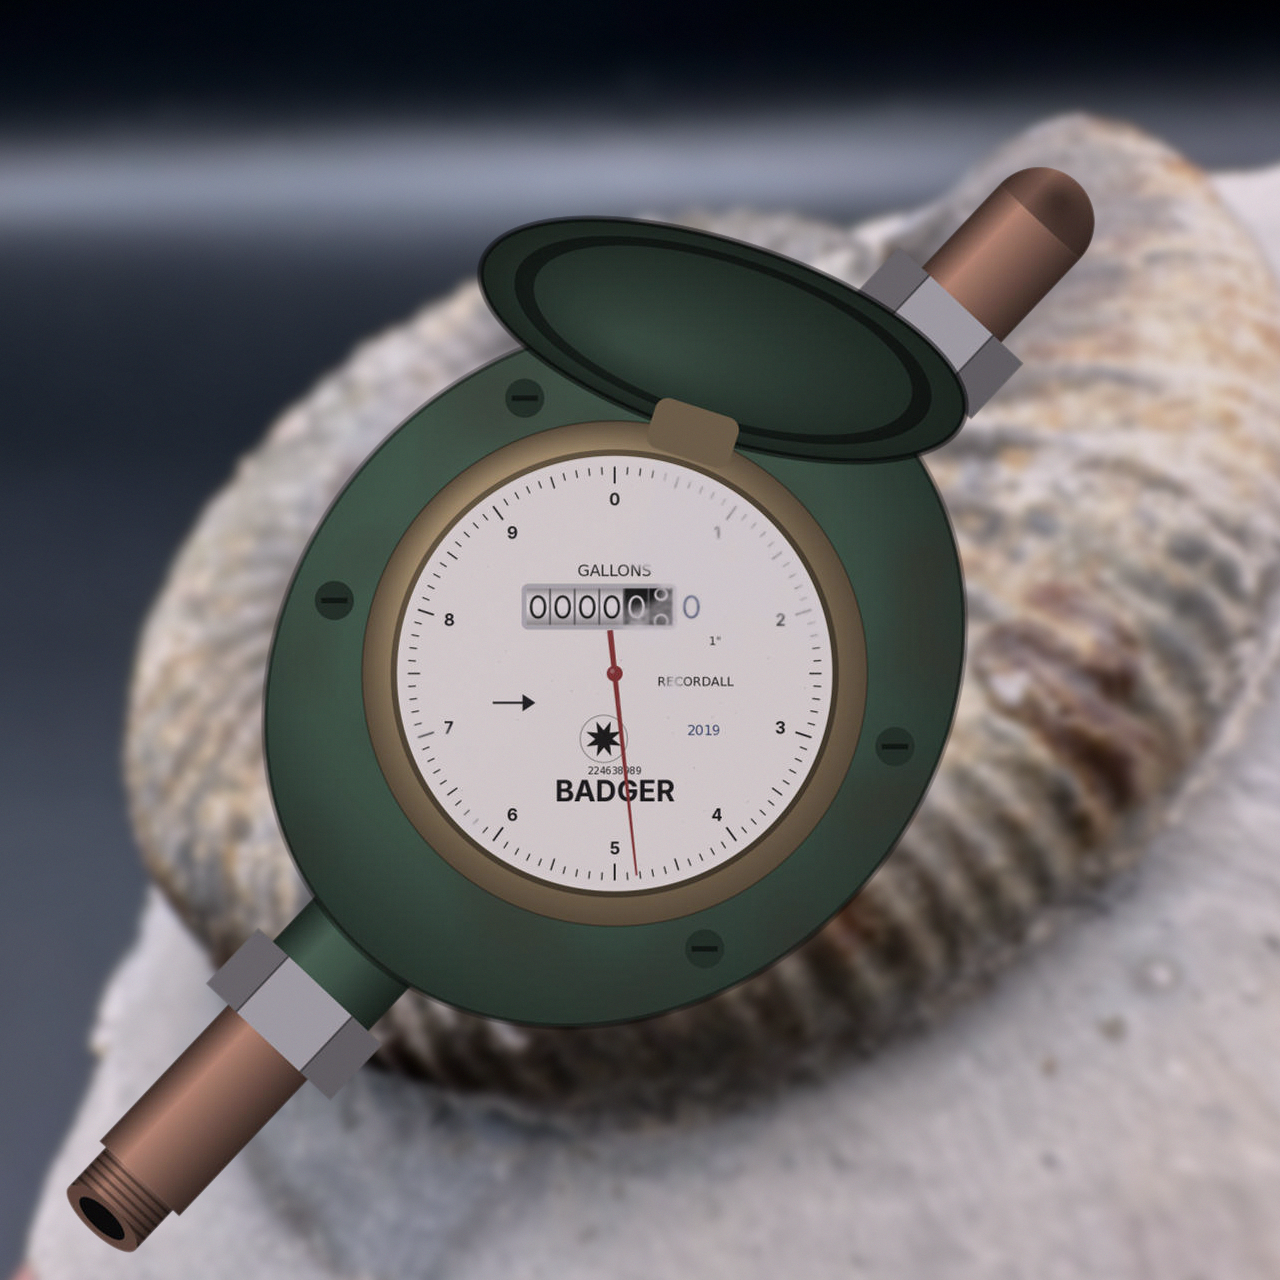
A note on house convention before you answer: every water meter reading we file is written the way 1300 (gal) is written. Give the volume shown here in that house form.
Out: 84.8 (gal)
